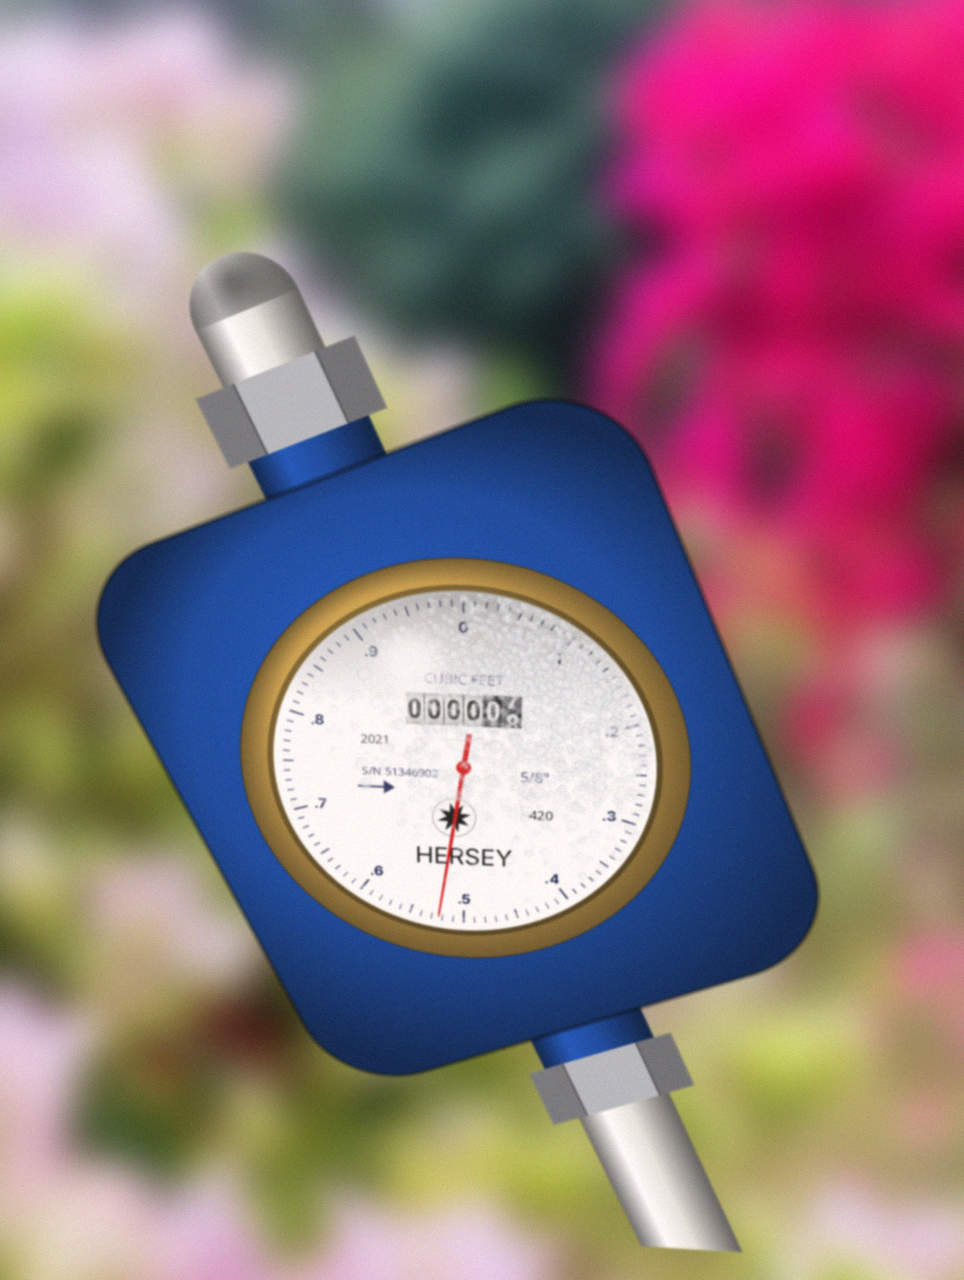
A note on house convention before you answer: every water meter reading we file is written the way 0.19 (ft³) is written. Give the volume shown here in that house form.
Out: 7.52 (ft³)
